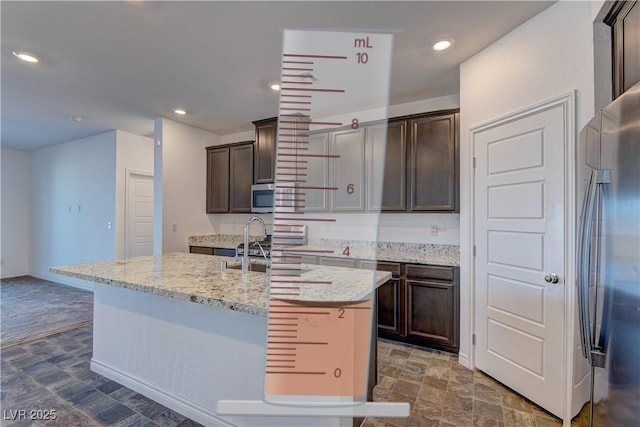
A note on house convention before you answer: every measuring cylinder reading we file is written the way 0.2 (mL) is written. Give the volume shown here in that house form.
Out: 2.2 (mL)
